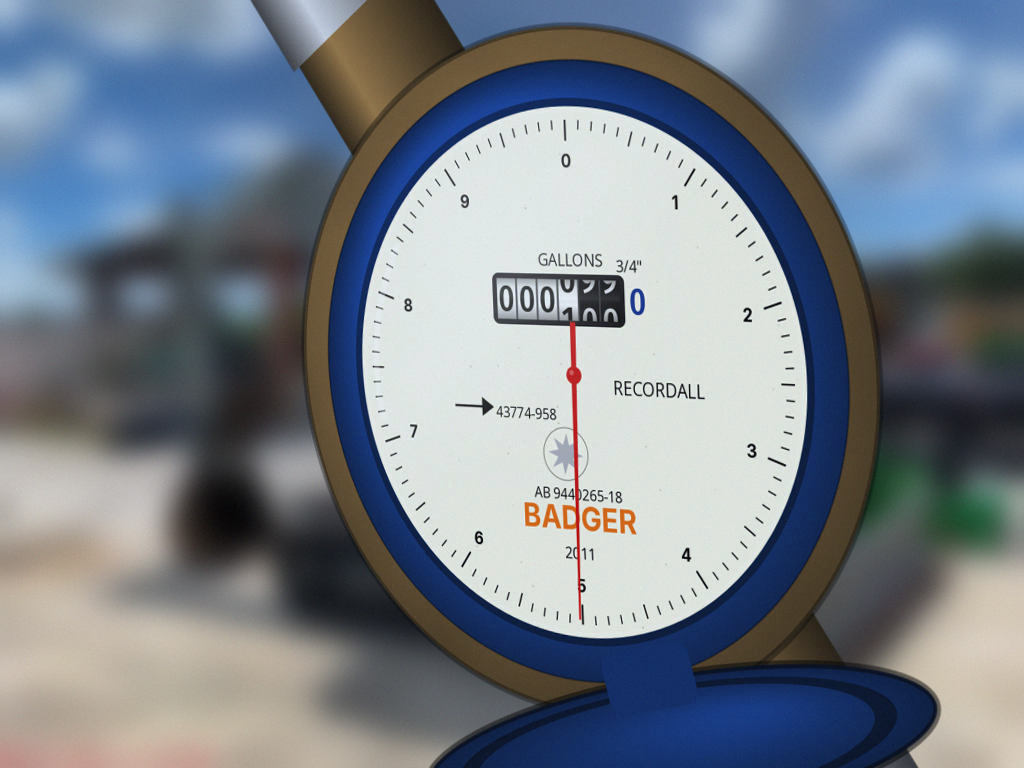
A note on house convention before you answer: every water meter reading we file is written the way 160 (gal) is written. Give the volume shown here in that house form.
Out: 995.0 (gal)
